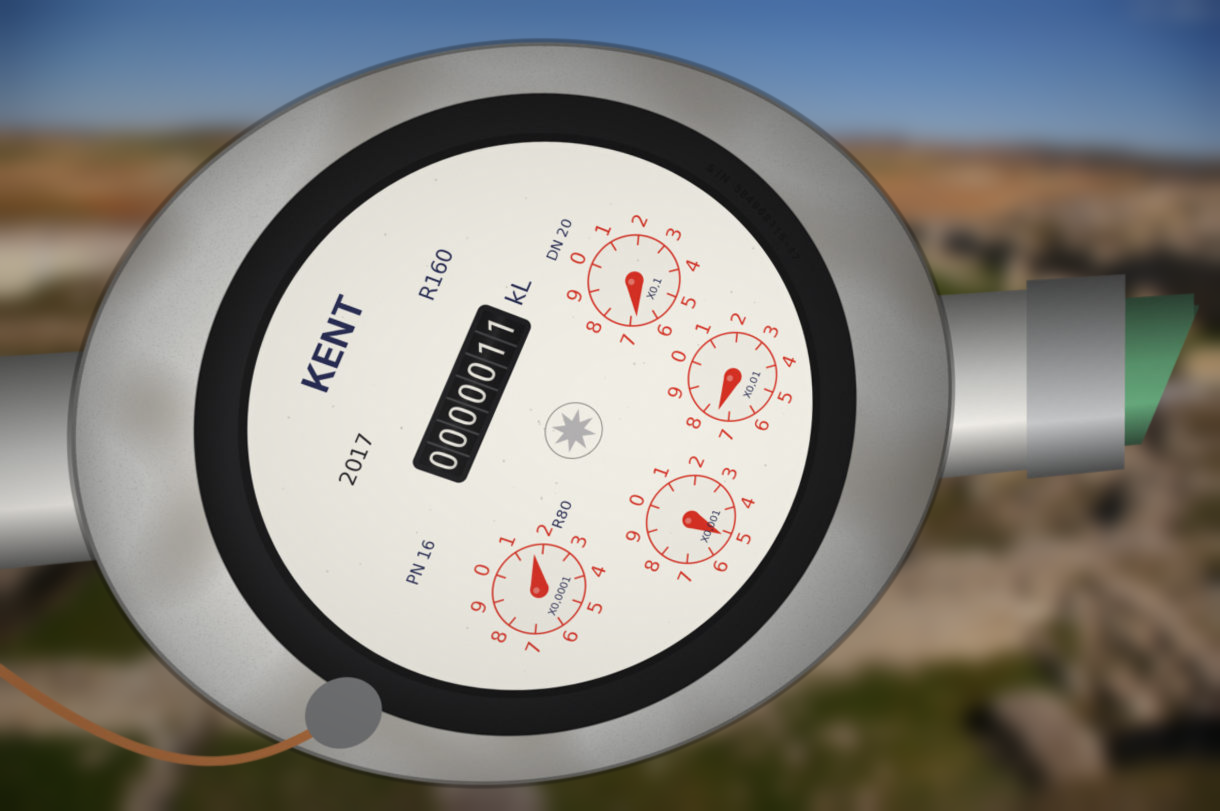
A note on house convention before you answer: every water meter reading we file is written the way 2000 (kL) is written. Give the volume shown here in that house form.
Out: 11.6751 (kL)
